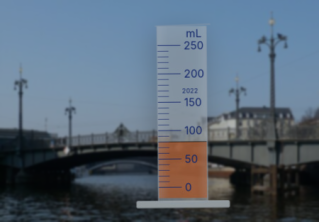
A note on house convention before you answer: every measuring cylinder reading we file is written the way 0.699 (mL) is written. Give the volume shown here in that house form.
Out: 80 (mL)
